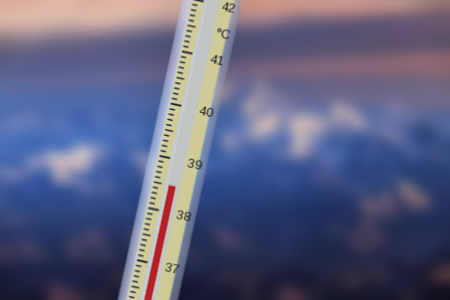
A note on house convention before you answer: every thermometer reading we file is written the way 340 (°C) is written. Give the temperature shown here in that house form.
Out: 38.5 (°C)
